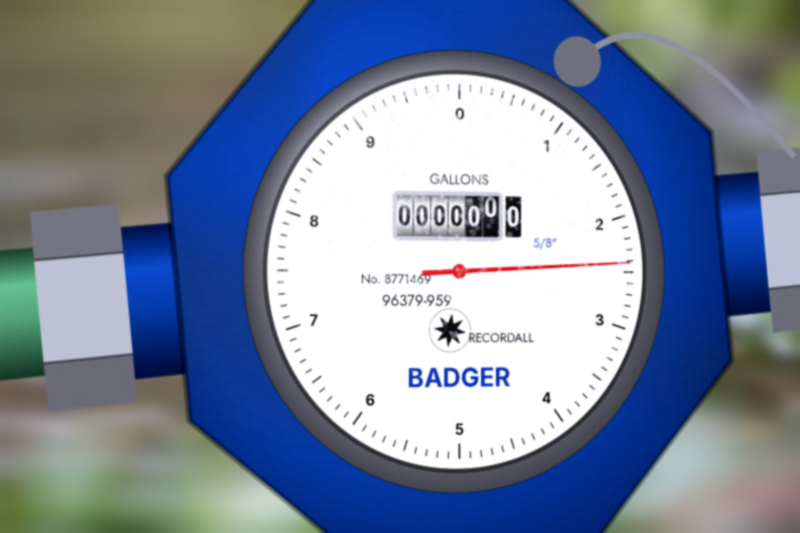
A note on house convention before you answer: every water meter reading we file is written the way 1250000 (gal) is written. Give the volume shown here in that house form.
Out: 2.4 (gal)
